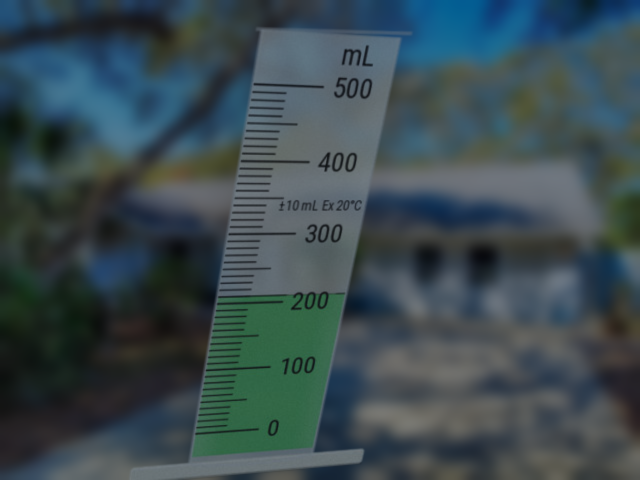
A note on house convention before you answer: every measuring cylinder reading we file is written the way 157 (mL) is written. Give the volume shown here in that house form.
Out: 210 (mL)
